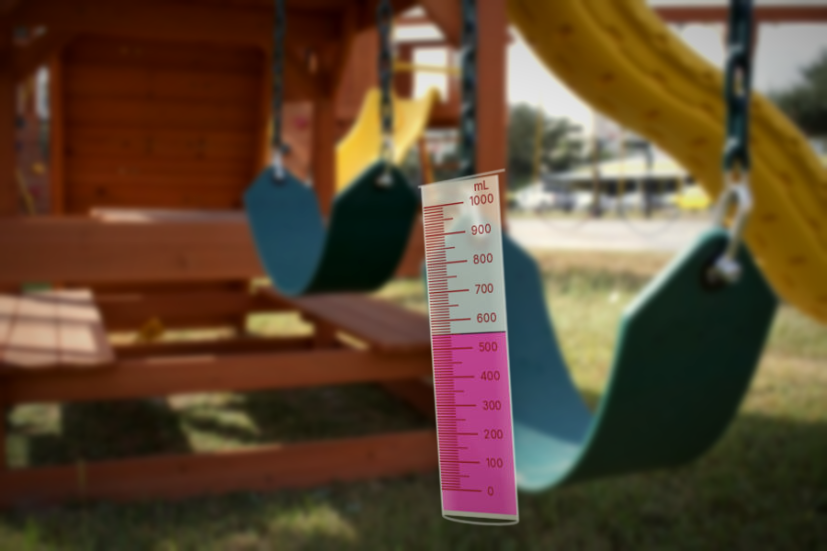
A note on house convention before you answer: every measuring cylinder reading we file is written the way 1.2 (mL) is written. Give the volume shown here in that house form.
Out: 550 (mL)
